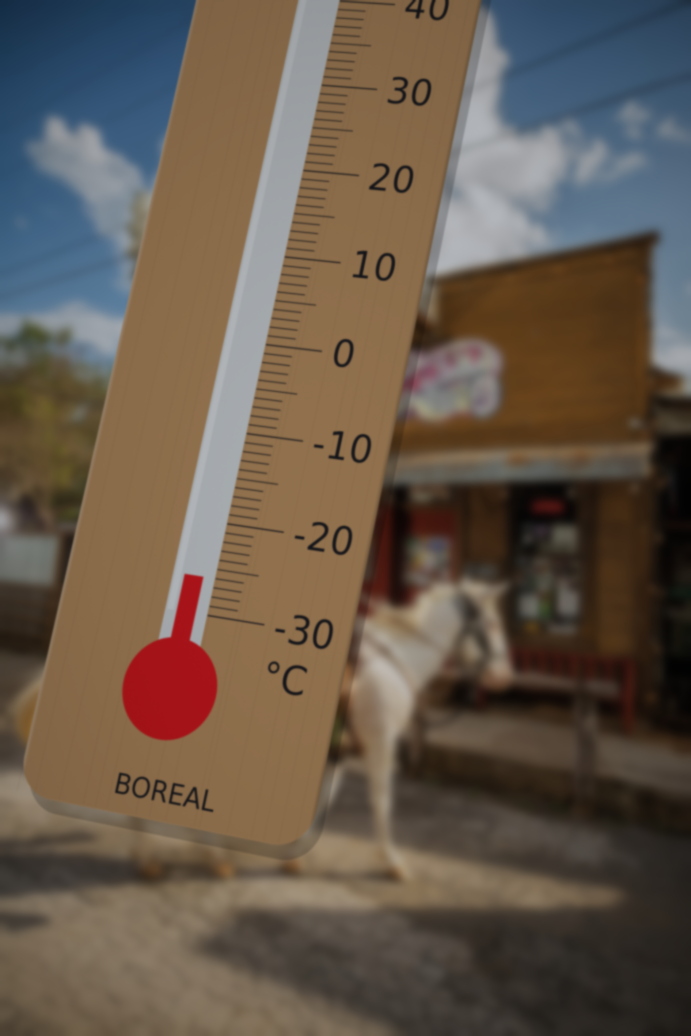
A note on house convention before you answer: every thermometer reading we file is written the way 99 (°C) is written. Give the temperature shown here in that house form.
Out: -26 (°C)
